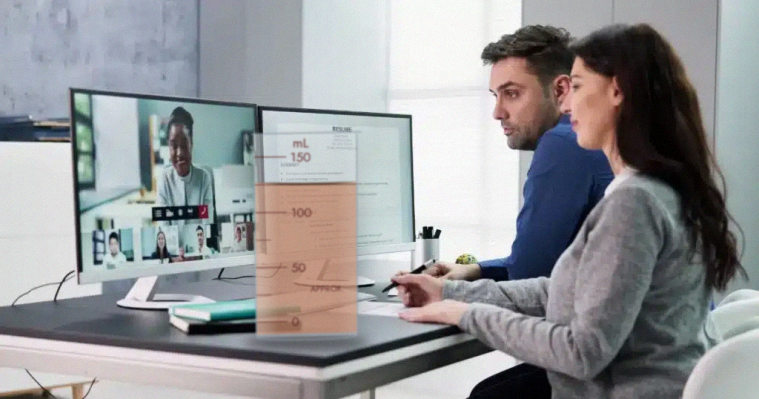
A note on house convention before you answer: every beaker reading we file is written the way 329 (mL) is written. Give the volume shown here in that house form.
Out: 125 (mL)
